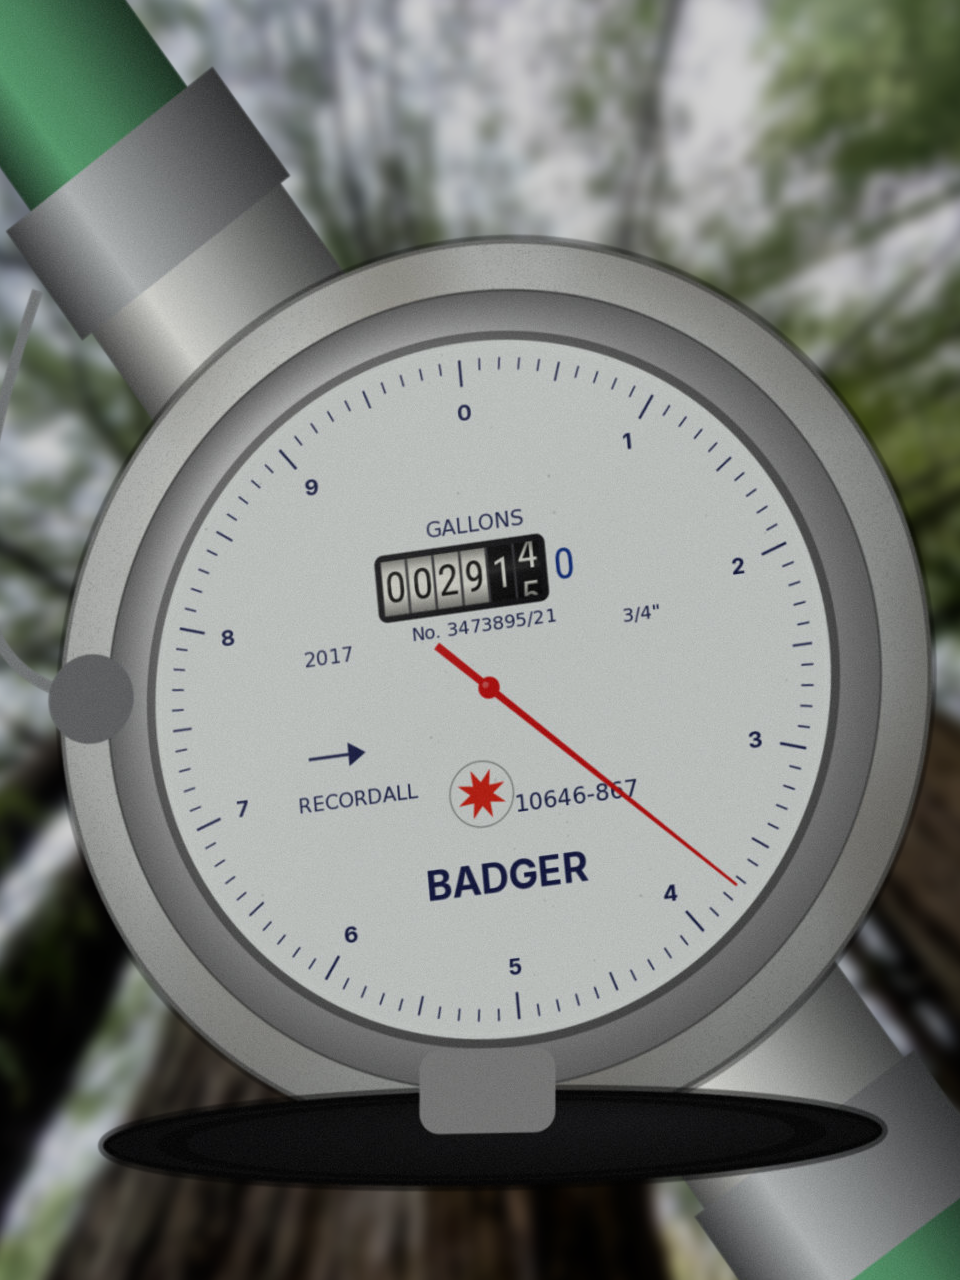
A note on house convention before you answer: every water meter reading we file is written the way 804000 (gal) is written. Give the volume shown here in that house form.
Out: 29143.7 (gal)
